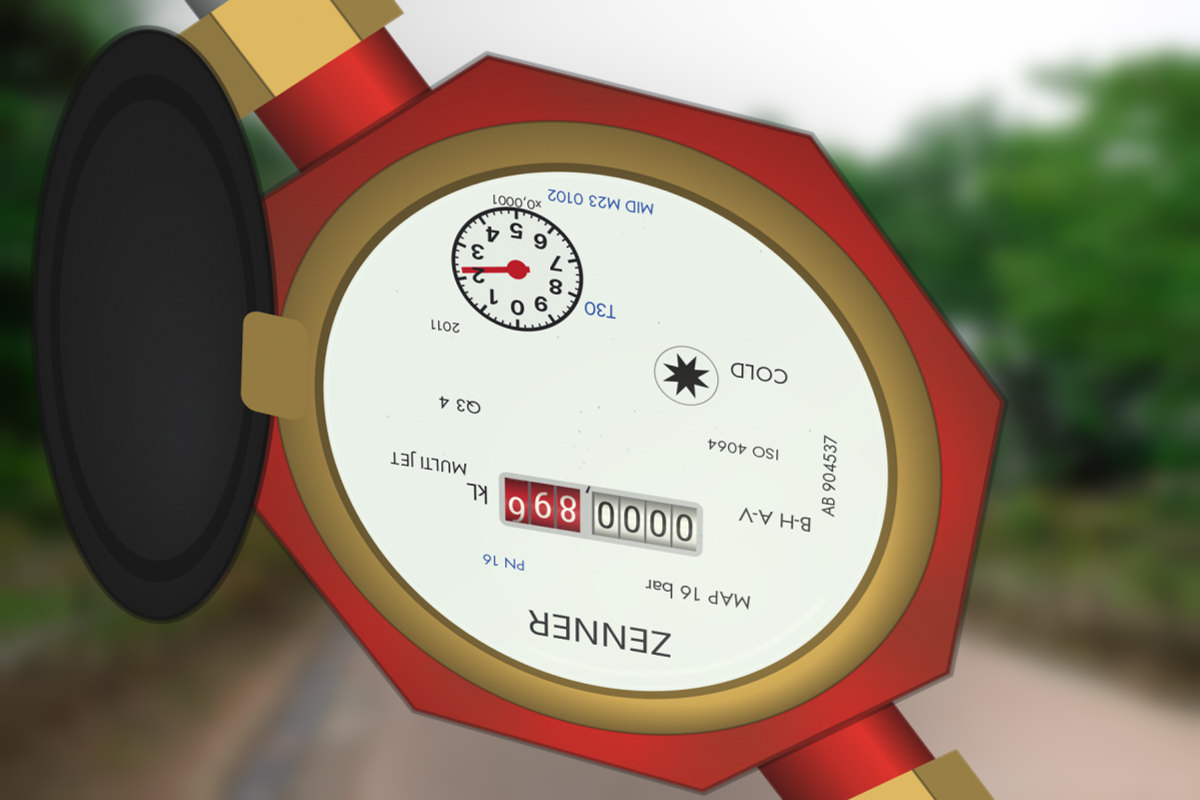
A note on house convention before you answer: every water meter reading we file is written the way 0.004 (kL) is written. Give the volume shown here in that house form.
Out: 0.8962 (kL)
